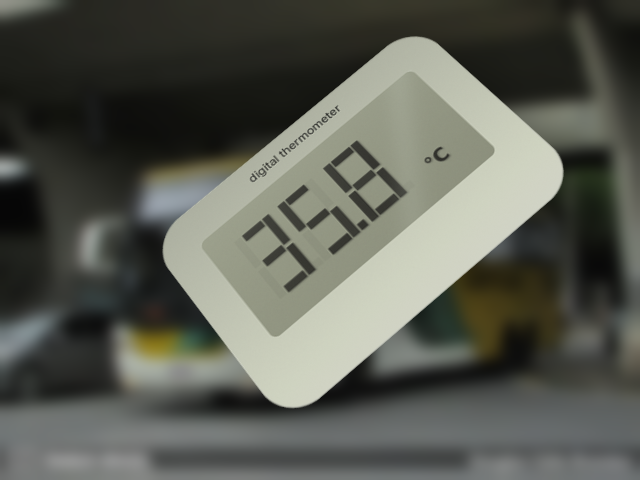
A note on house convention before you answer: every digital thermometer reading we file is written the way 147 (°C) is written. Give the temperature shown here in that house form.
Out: 35.8 (°C)
